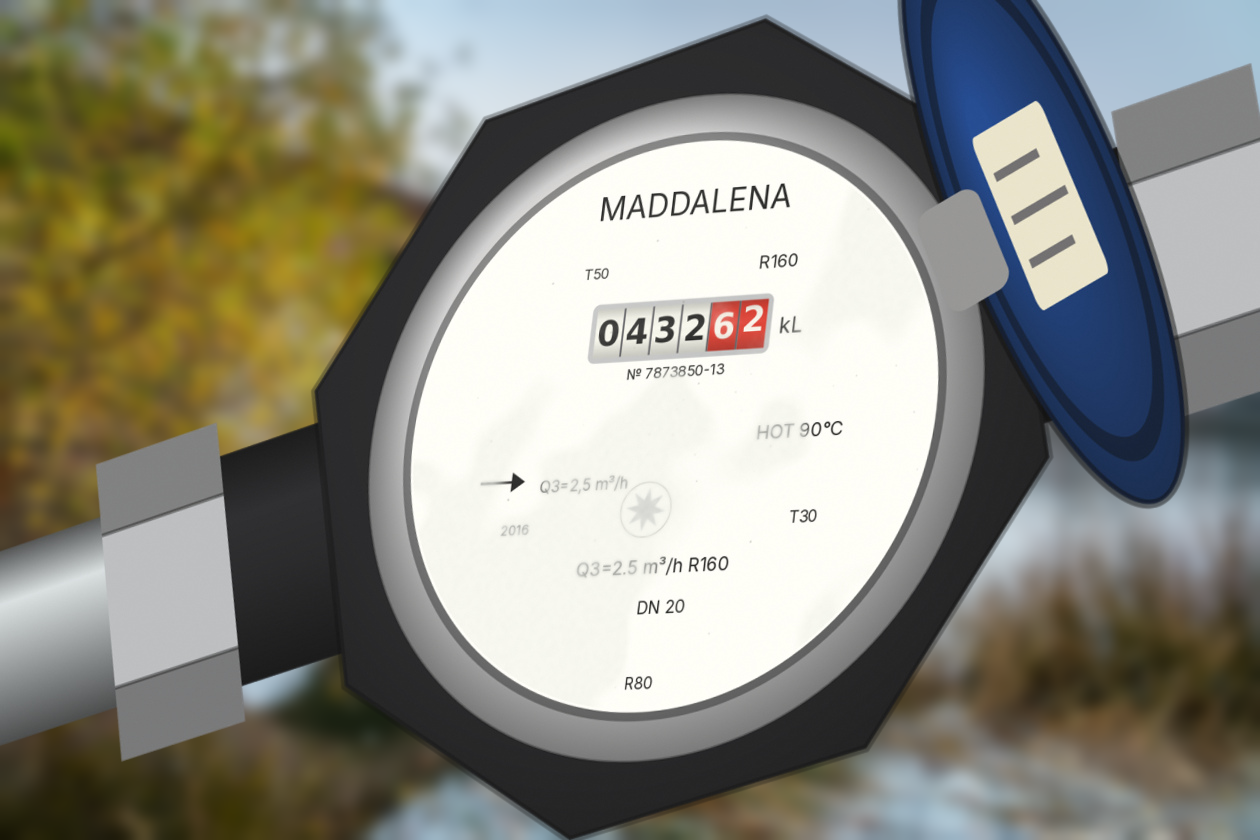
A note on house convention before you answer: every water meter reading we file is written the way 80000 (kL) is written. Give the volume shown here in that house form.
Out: 432.62 (kL)
